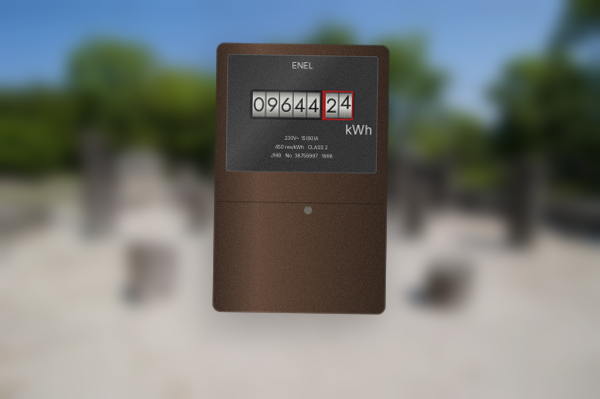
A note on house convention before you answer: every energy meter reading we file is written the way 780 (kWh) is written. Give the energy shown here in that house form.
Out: 9644.24 (kWh)
